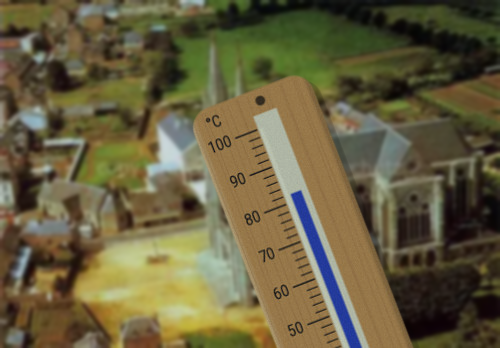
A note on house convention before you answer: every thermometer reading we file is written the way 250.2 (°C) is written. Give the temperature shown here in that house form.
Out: 82 (°C)
